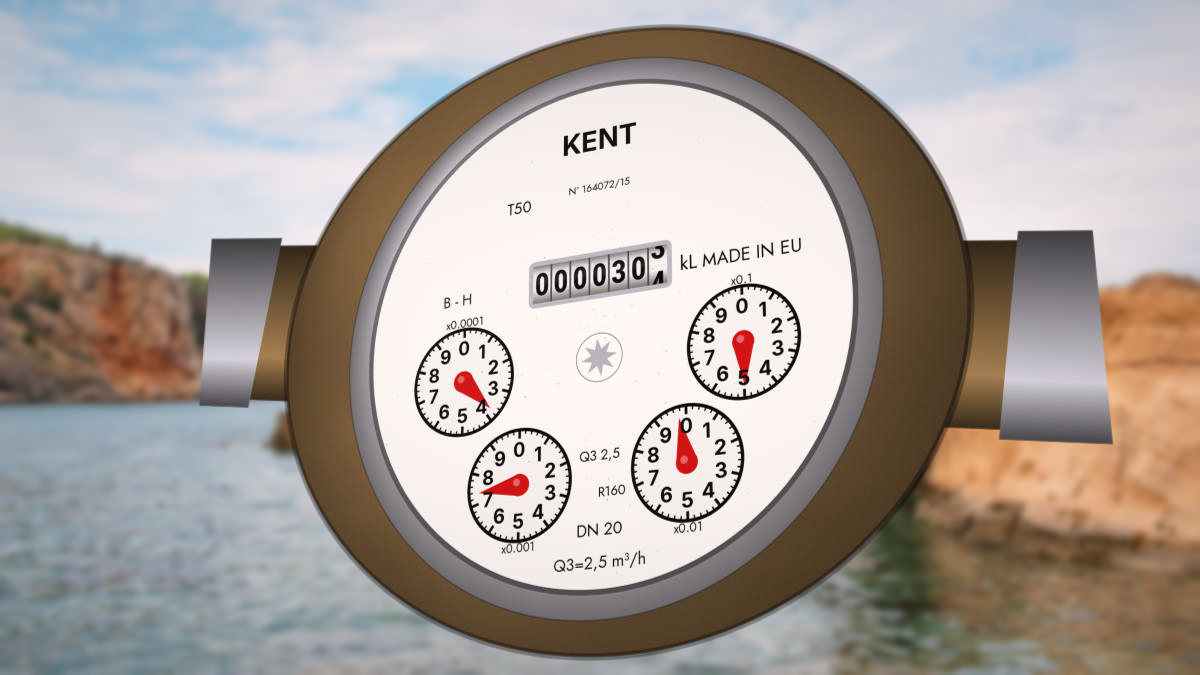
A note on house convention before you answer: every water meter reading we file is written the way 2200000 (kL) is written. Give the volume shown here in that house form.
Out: 303.4973 (kL)
